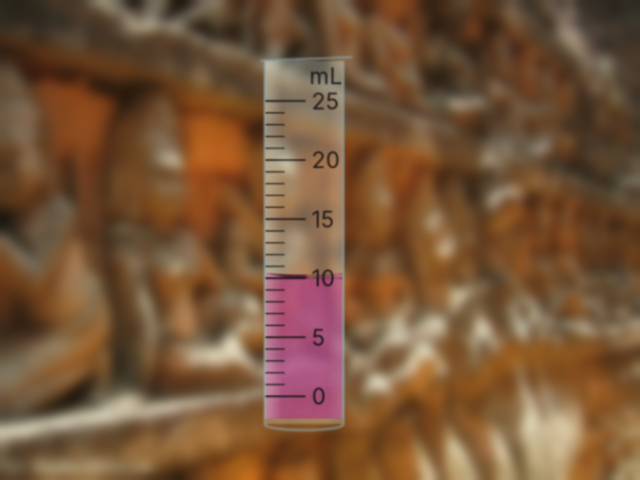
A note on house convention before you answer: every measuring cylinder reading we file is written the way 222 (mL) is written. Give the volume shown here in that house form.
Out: 10 (mL)
